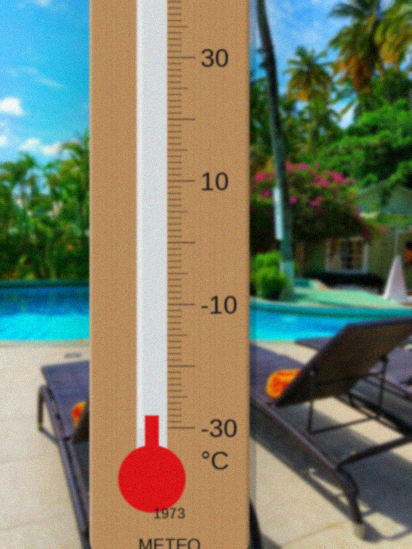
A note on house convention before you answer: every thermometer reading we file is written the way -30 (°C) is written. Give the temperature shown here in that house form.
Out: -28 (°C)
